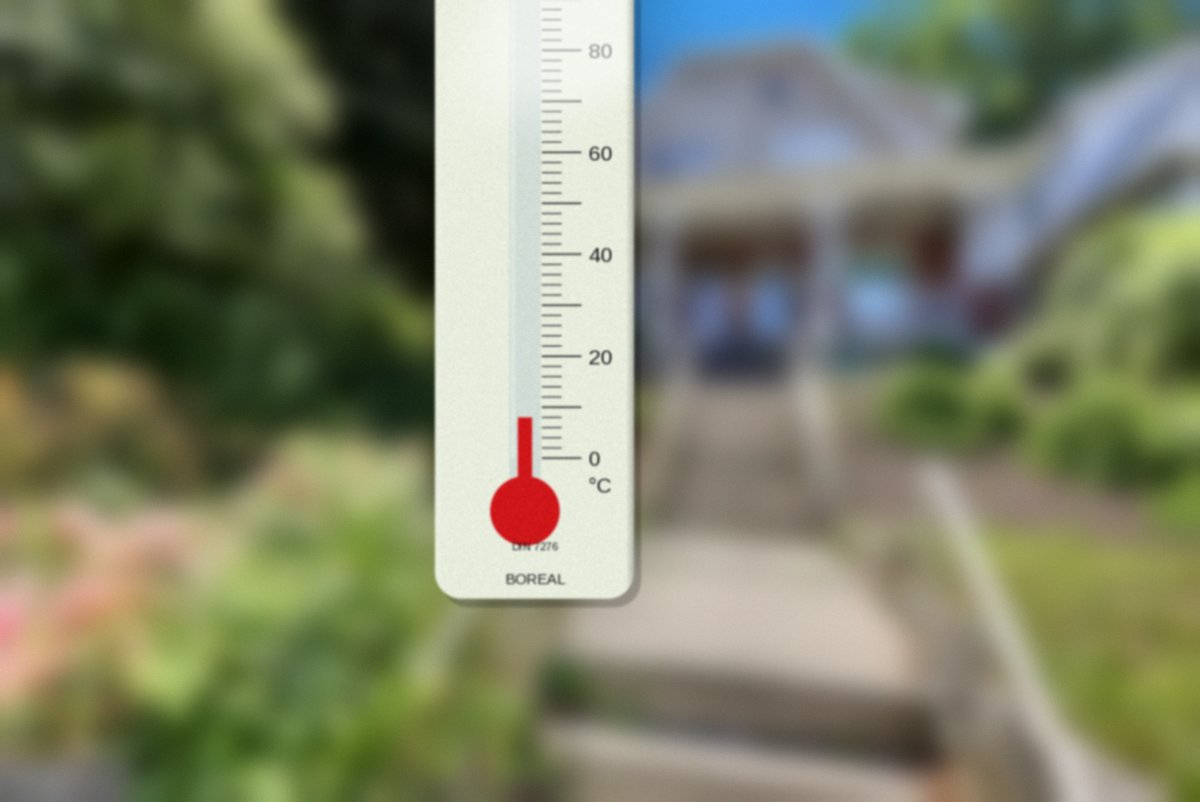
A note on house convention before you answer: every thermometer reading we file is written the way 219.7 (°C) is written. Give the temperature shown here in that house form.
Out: 8 (°C)
